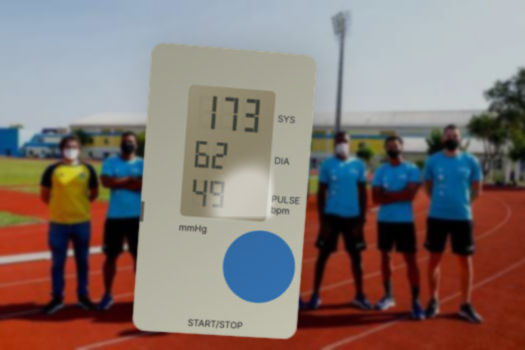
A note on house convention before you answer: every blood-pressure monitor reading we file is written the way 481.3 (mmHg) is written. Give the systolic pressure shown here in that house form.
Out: 173 (mmHg)
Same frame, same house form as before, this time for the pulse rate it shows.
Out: 49 (bpm)
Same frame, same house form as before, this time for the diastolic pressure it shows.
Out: 62 (mmHg)
